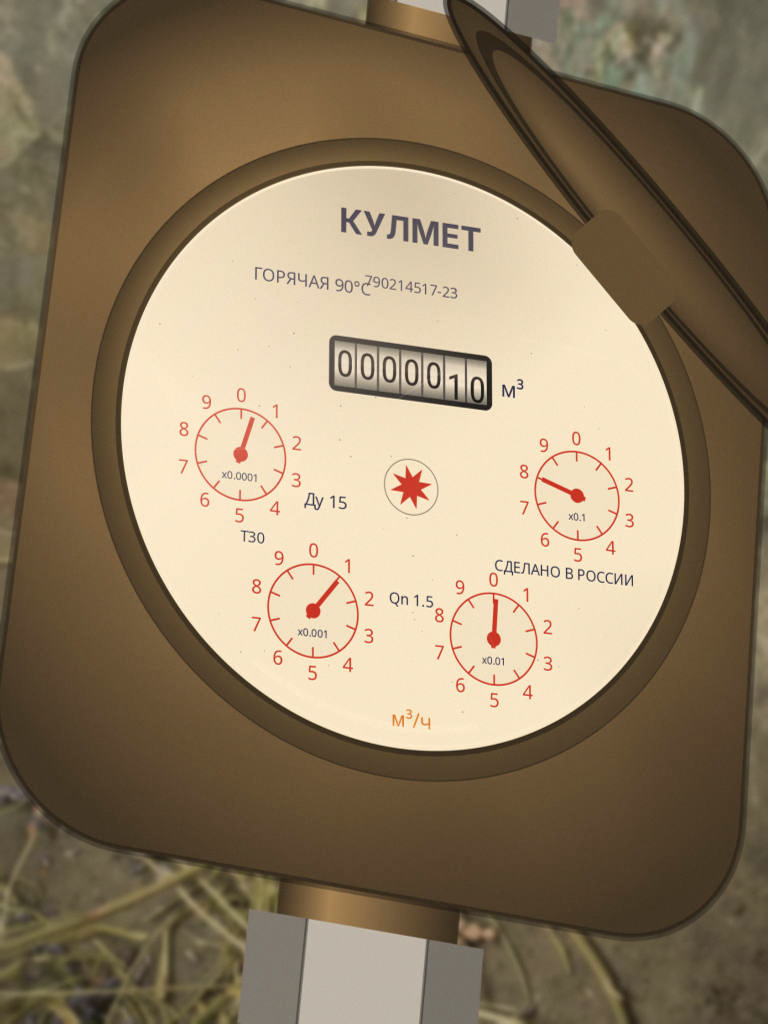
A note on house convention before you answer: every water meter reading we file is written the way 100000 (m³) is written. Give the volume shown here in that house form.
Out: 9.8010 (m³)
